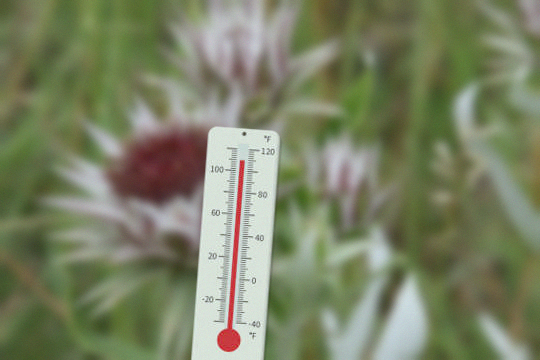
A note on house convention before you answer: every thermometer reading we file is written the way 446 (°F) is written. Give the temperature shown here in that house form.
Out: 110 (°F)
